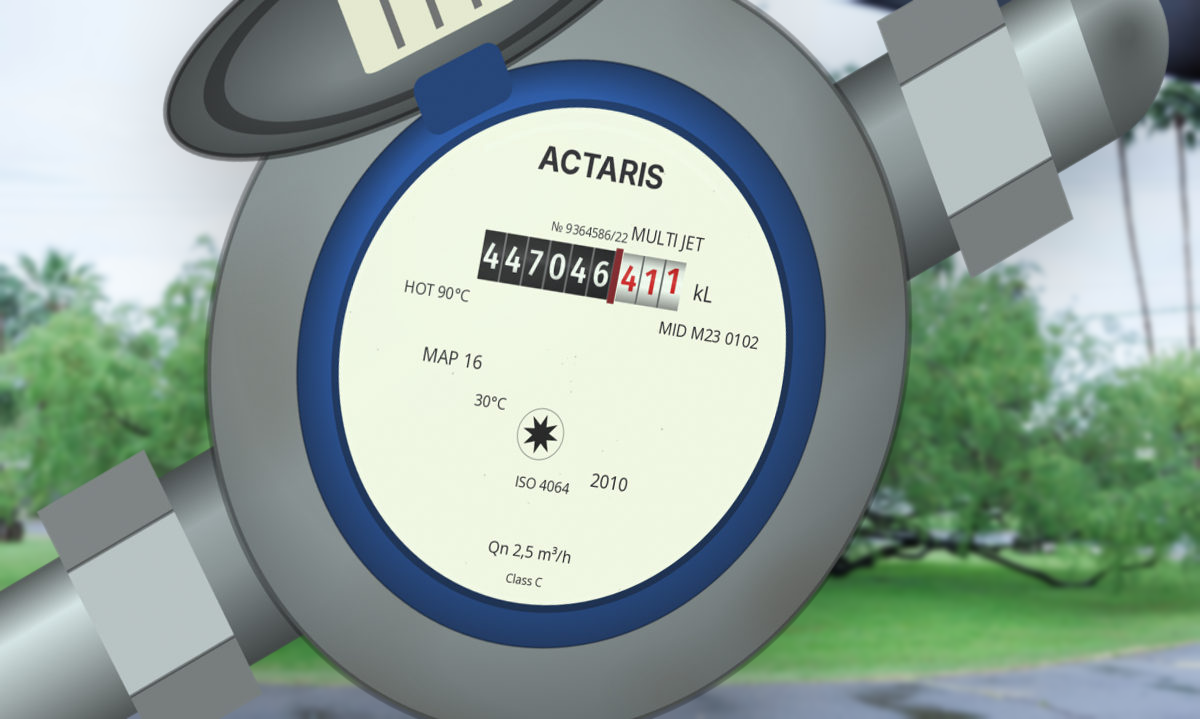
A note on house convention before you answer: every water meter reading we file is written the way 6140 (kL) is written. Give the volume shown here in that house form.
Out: 447046.411 (kL)
